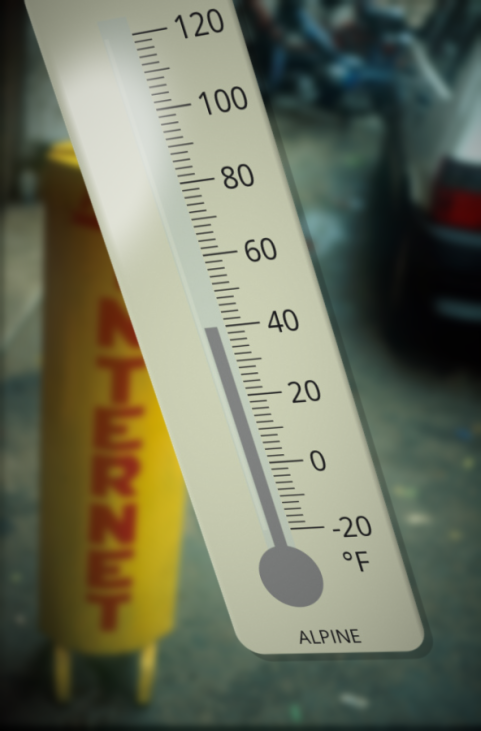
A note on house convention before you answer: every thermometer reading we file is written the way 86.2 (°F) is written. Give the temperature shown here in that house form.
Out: 40 (°F)
